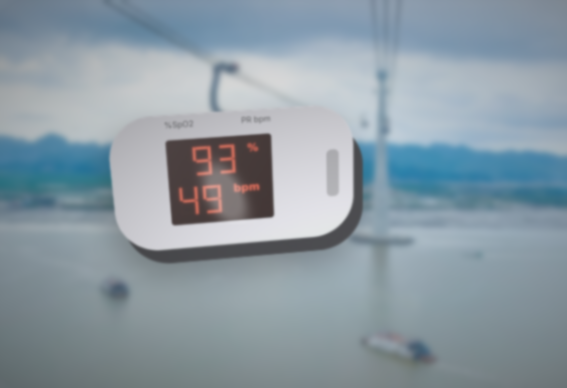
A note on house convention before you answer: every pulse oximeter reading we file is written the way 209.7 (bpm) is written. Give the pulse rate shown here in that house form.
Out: 49 (bpm)
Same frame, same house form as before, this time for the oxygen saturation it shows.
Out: 93 (%)
